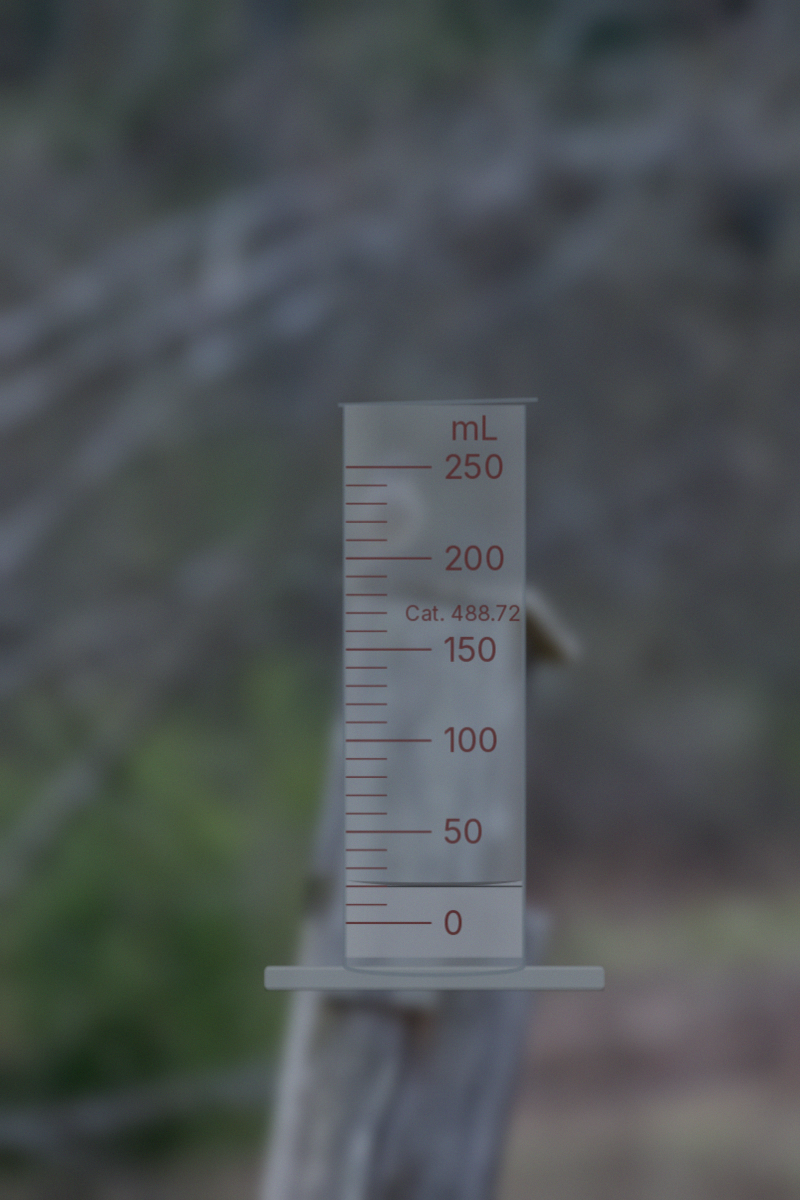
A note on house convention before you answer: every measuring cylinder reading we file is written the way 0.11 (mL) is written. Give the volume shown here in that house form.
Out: 20 (mL)
